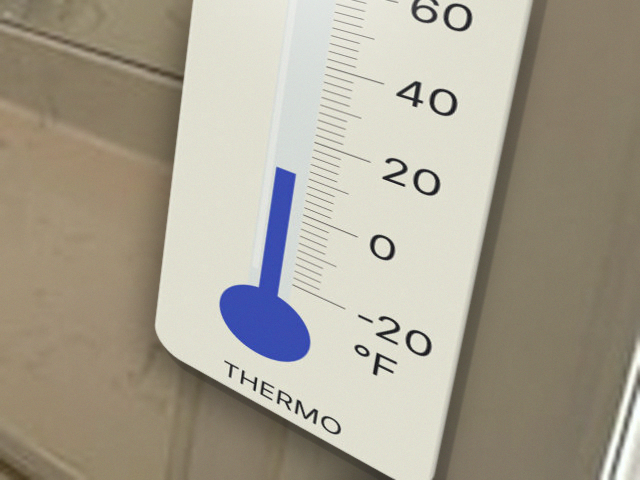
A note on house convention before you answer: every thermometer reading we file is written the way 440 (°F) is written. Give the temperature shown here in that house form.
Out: 10 (°F)
